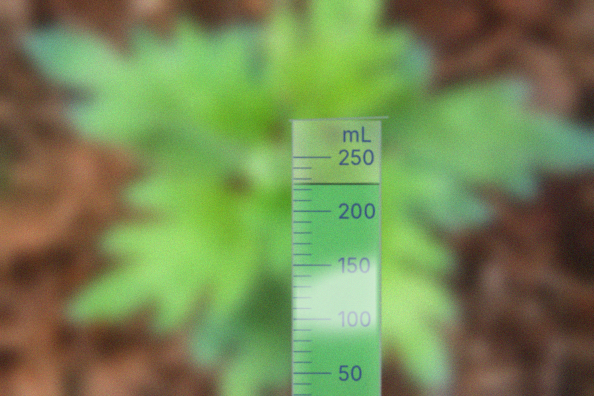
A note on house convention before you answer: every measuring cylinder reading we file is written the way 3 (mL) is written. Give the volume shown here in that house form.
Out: 225 (mL)
